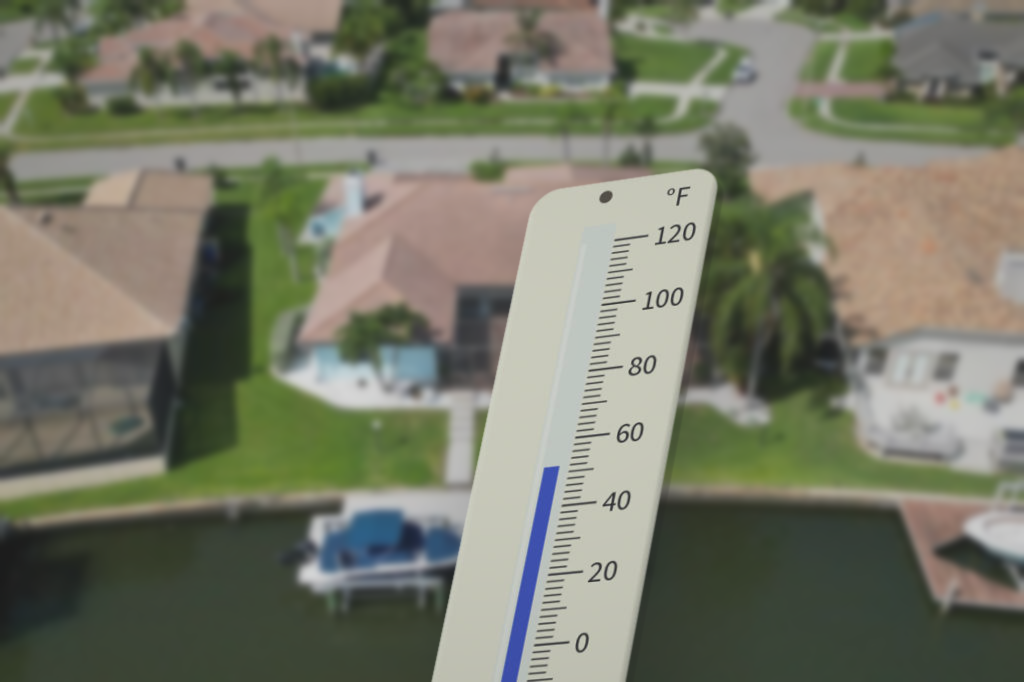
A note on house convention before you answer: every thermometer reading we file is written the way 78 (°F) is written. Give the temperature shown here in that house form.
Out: 52 (°F)
